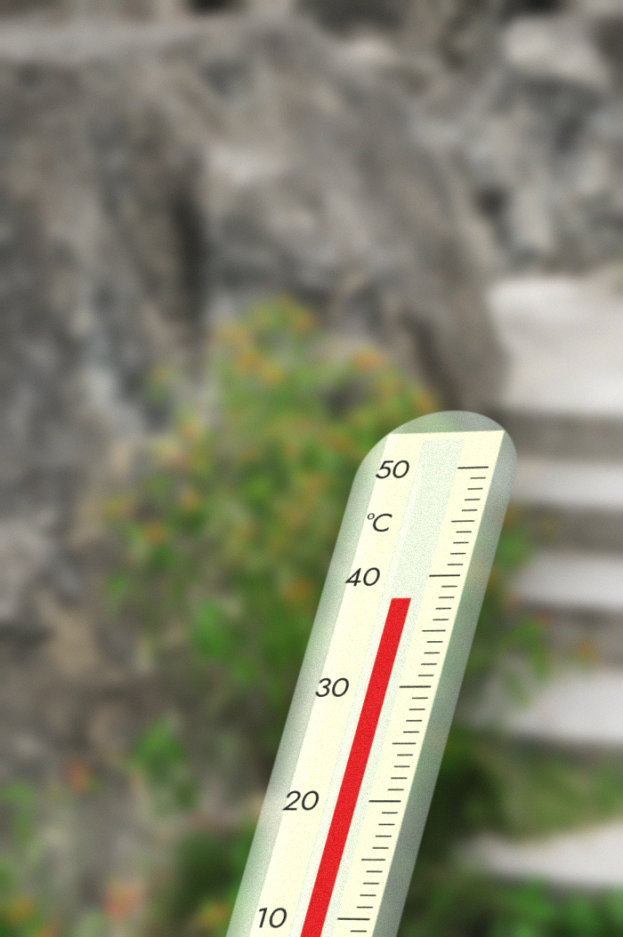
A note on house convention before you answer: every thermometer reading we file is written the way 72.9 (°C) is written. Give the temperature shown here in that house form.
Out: 38 (°C)
